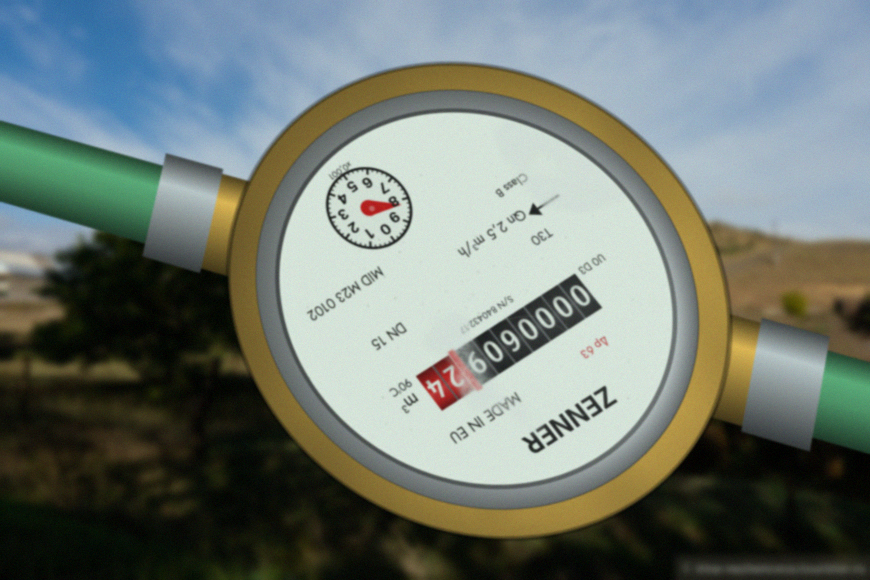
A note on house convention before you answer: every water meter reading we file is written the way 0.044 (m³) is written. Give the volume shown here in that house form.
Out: 609.248 (m³)
